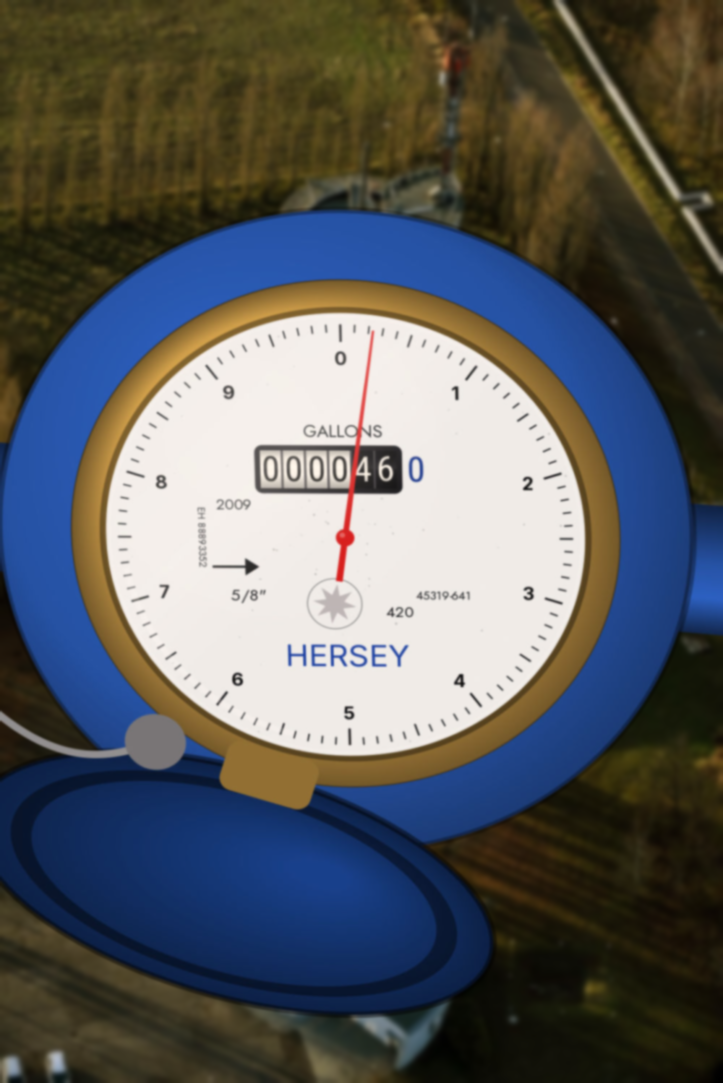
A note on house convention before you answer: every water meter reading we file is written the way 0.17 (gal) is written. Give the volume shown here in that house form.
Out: 460.2 (gal)
